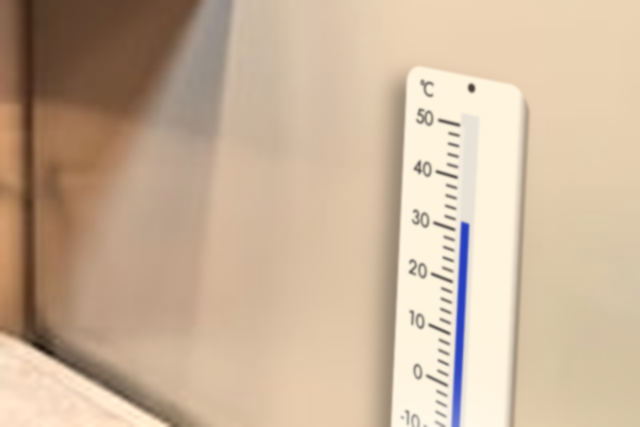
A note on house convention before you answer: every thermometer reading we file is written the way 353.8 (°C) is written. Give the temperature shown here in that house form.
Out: 32 (°C)
